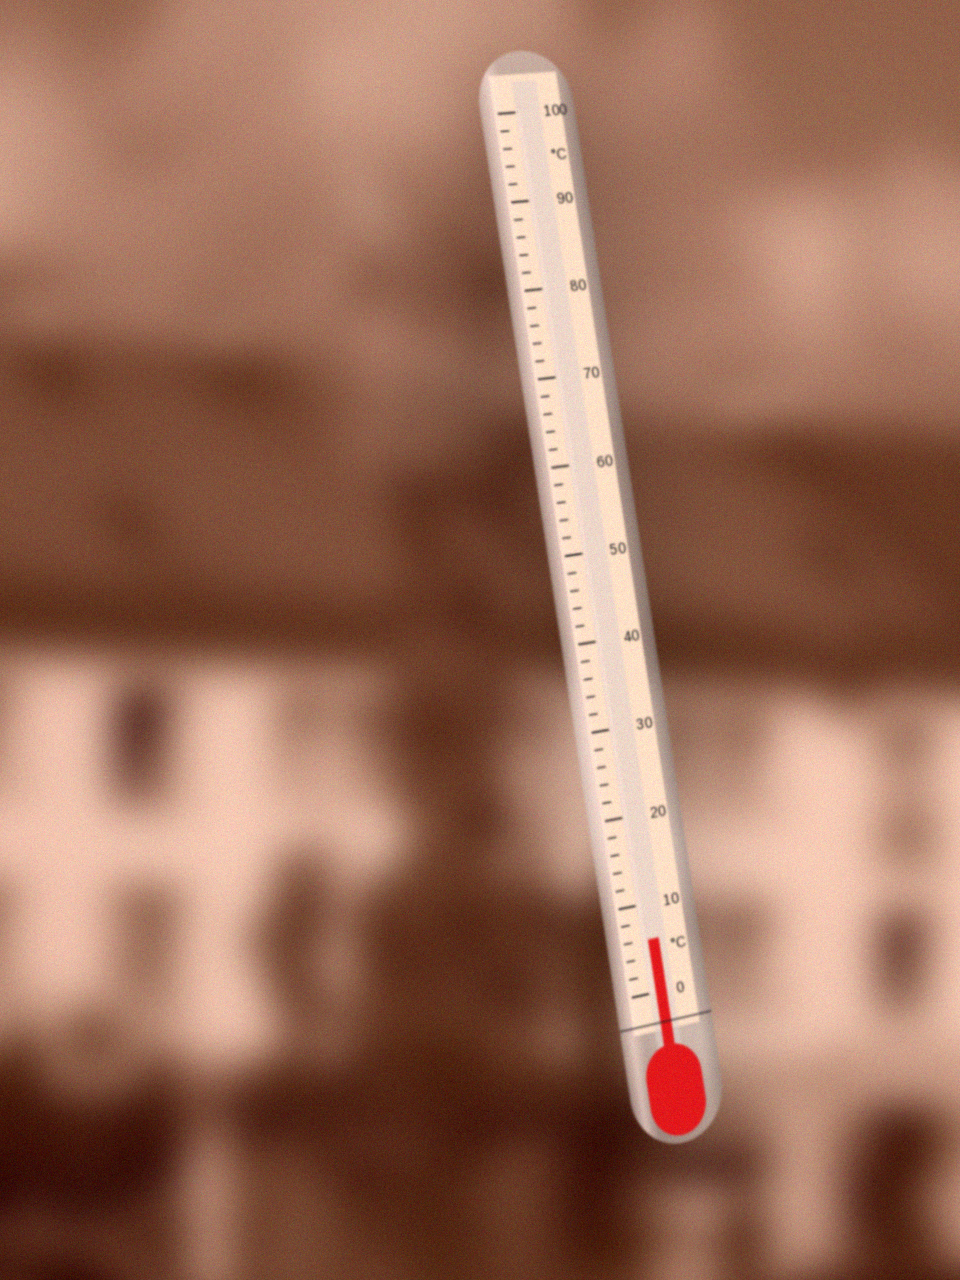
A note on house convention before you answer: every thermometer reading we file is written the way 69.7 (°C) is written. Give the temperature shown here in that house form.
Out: 6 (°C)
